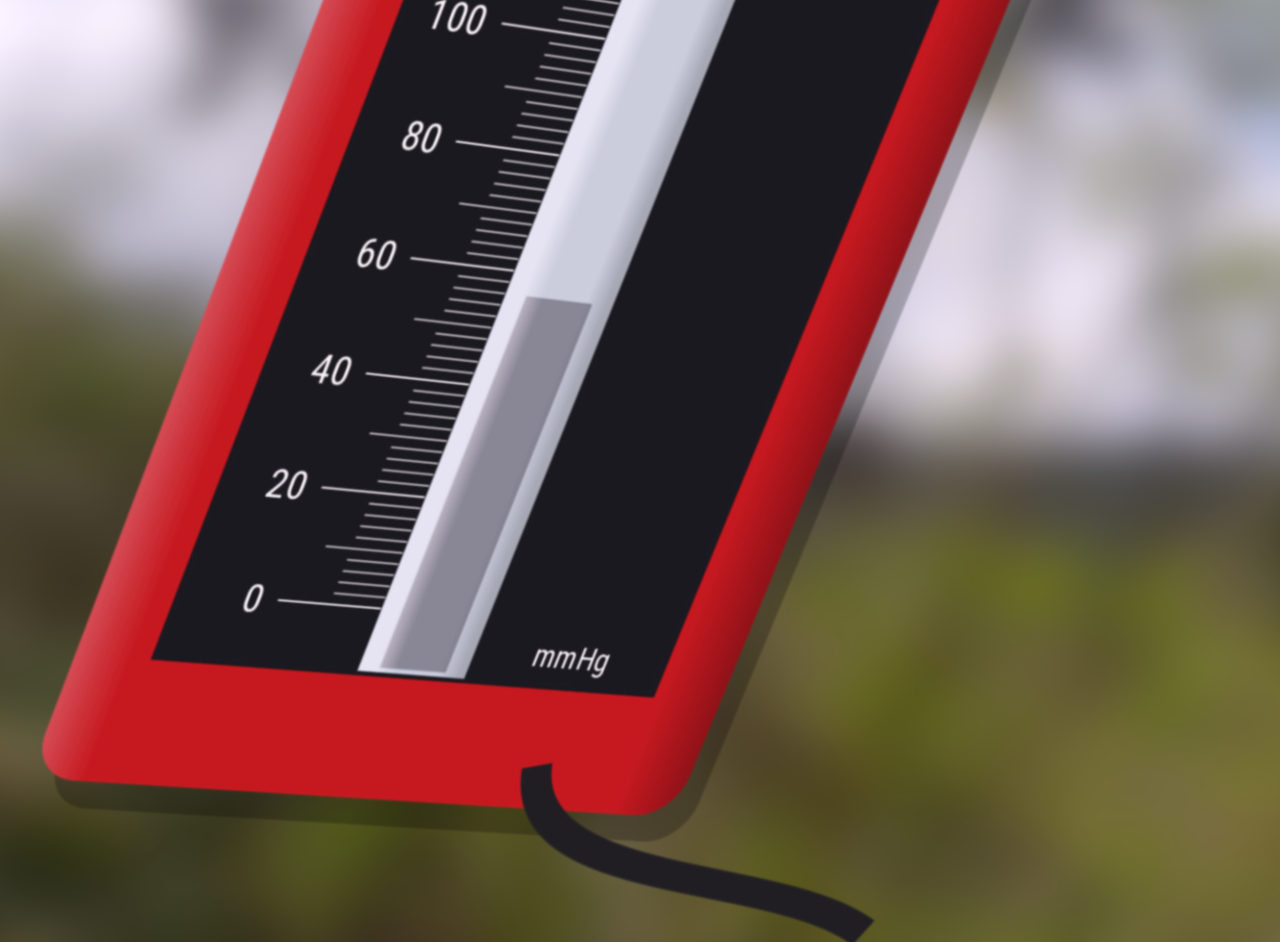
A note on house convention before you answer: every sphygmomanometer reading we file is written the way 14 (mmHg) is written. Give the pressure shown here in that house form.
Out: 56 (mmHg)
